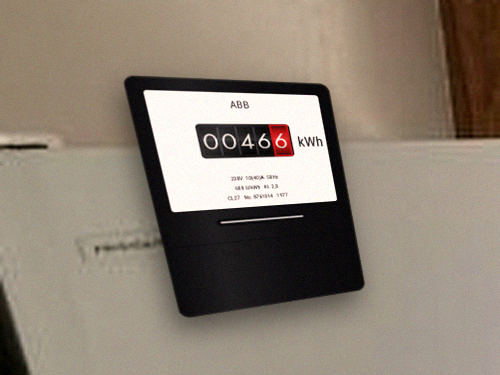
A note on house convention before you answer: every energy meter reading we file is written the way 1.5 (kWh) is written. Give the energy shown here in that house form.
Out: 46.6 (kWh)
